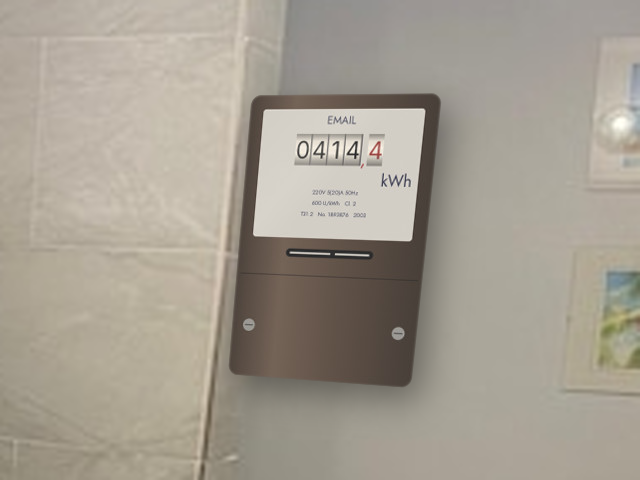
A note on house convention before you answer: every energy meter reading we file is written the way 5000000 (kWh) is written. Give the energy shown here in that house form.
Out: 414.4 (kWh)
